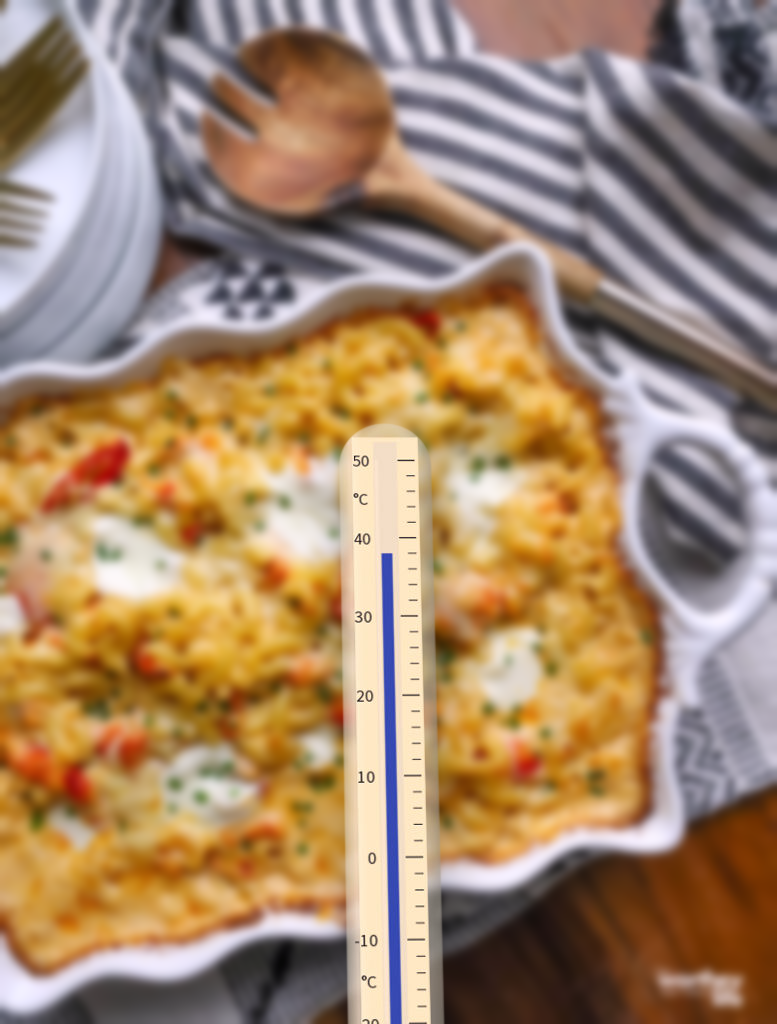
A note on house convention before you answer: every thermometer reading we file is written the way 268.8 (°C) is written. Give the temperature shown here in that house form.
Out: 38 (°C)
